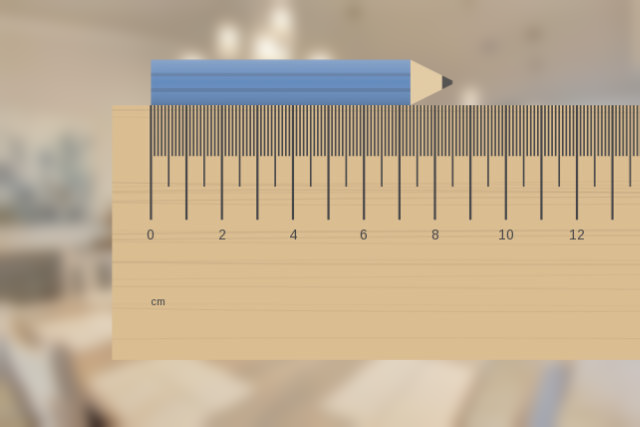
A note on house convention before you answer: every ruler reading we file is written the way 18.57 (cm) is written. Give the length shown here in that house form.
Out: 8.5 (cm)
